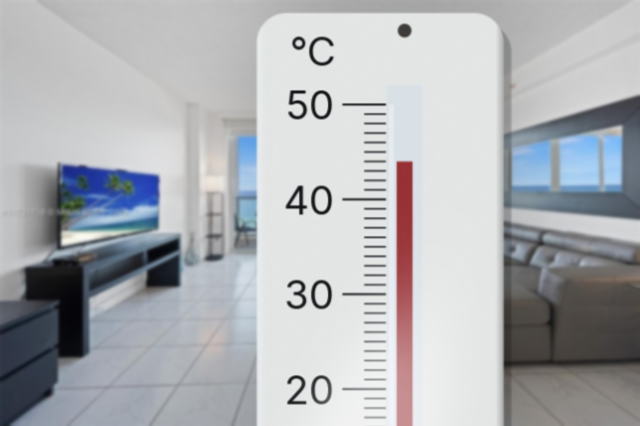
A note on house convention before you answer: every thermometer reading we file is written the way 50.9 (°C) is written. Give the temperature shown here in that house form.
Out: 44 (°C)
